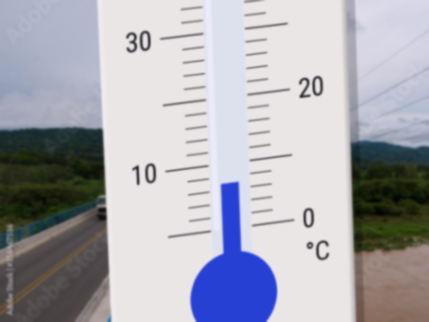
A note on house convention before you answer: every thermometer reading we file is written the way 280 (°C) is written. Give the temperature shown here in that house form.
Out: 7 (°C)
